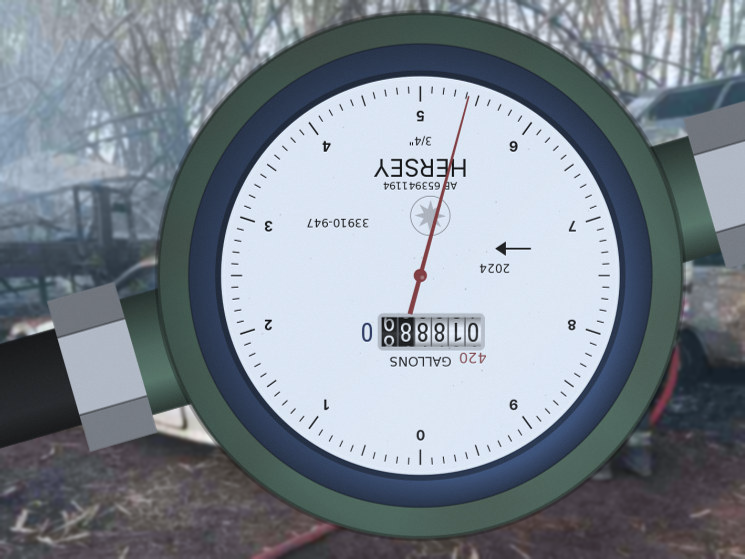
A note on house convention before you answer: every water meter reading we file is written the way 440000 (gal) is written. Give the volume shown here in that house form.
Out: 188885.4 (gal)
